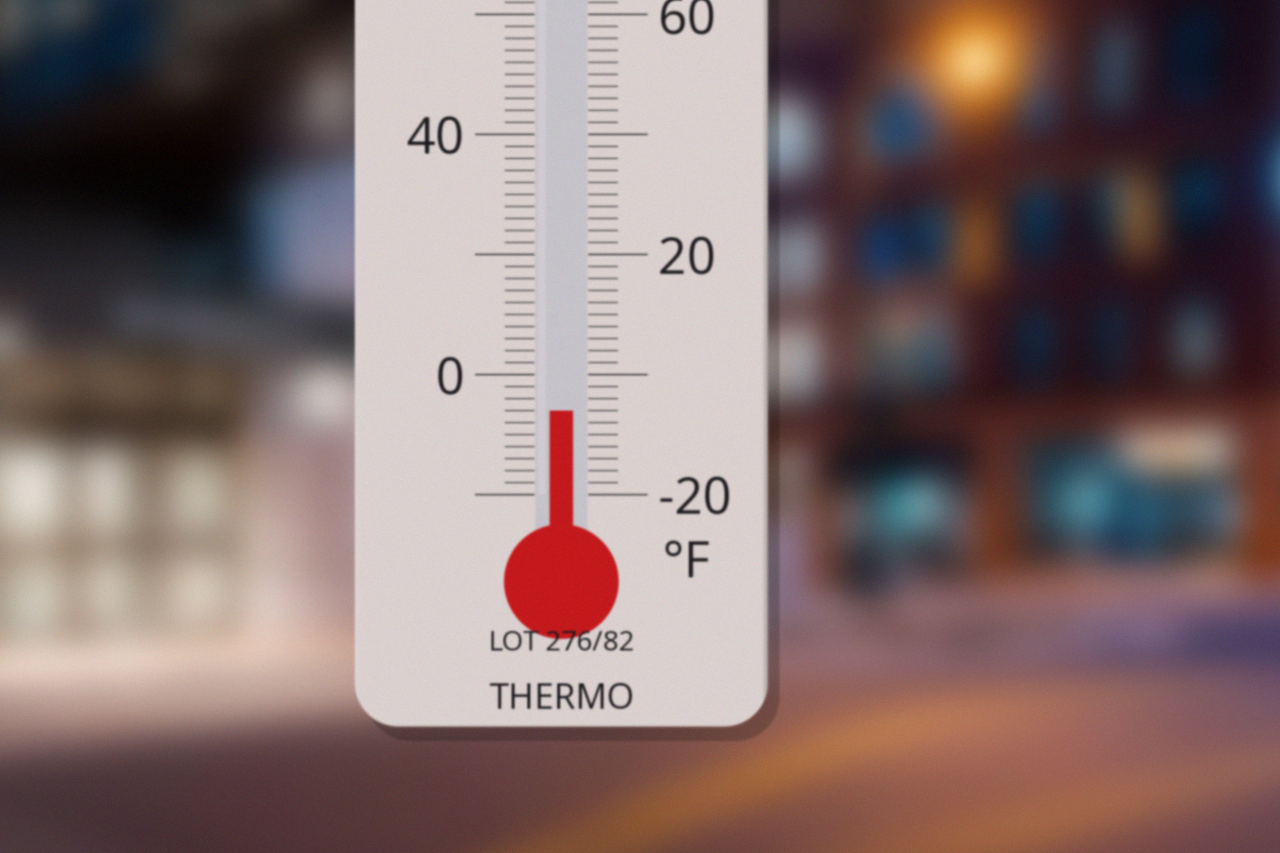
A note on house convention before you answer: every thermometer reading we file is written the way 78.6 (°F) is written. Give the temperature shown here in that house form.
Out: -6 (°F)
